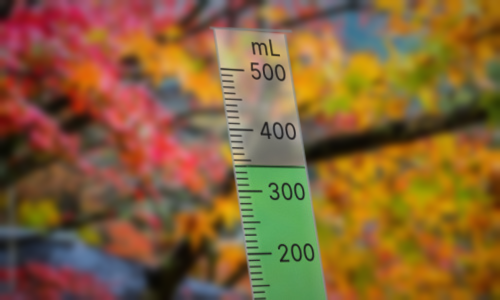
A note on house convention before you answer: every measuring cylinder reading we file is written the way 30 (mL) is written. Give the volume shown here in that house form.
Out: 340 (mL)
